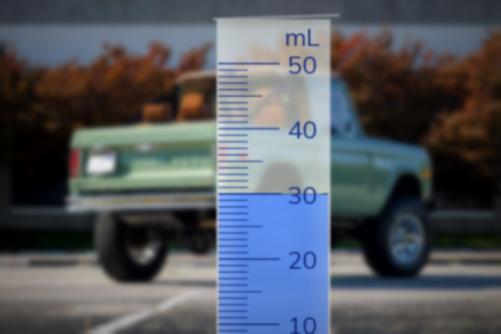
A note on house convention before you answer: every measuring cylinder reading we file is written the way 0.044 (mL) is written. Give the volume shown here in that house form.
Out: 30 (mL)
